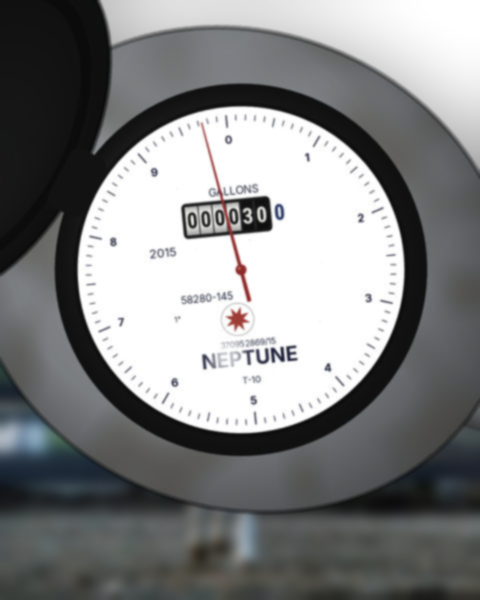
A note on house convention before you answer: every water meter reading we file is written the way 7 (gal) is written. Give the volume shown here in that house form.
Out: 299.7 (gal)
